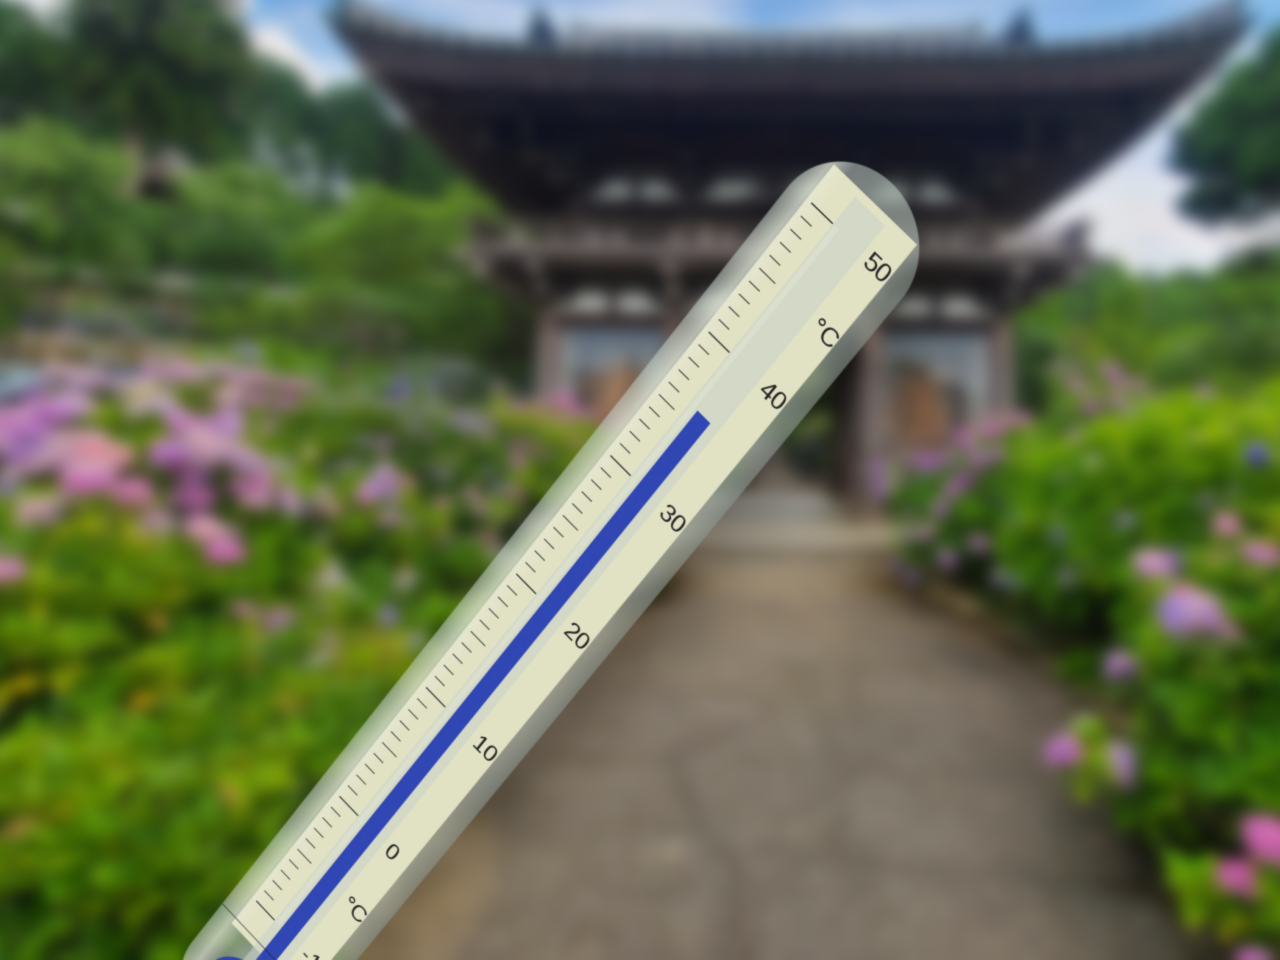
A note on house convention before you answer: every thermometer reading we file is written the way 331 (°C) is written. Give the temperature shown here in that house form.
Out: 36 (°C)
